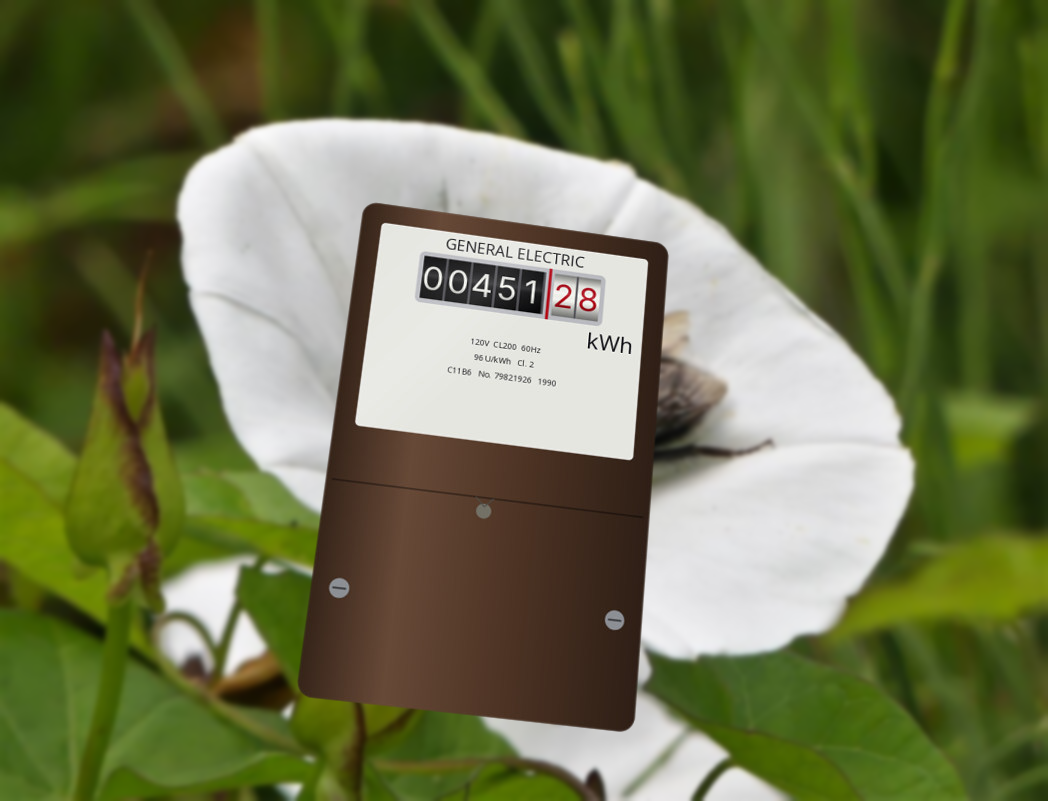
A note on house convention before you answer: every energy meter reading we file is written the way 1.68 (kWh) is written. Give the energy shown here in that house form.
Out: 451.28 (kWh)
